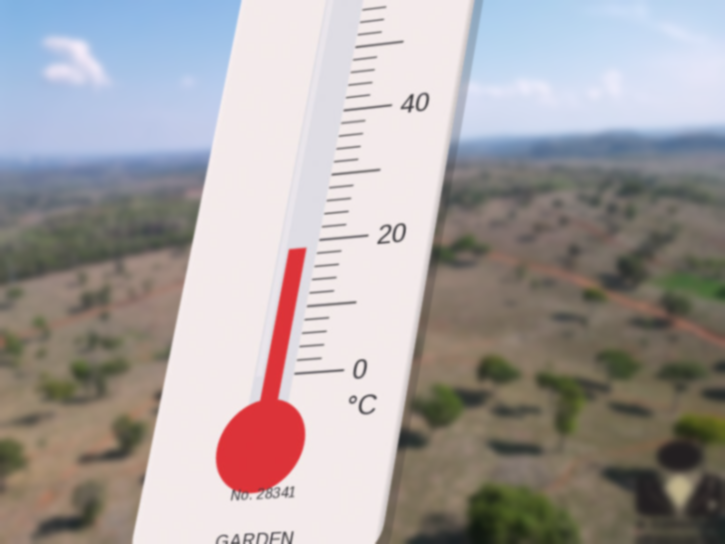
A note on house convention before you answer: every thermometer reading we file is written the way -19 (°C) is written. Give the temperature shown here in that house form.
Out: 19 (°C)
